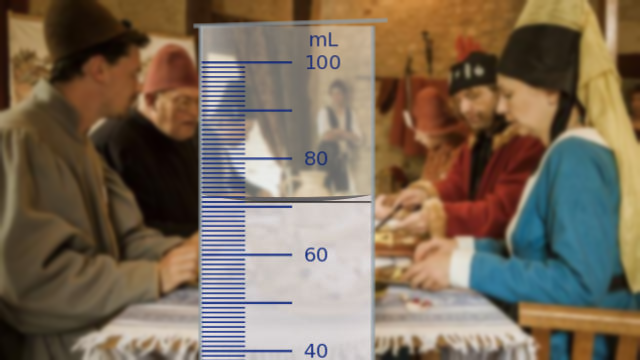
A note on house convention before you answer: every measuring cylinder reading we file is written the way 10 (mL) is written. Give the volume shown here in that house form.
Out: 71 (mL)
